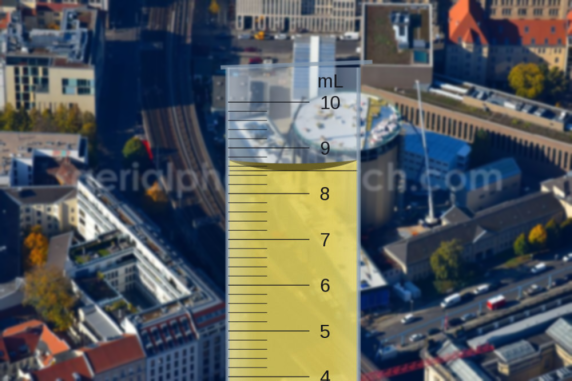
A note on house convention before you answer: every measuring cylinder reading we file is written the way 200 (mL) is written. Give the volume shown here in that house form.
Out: 8.5 (mL)
